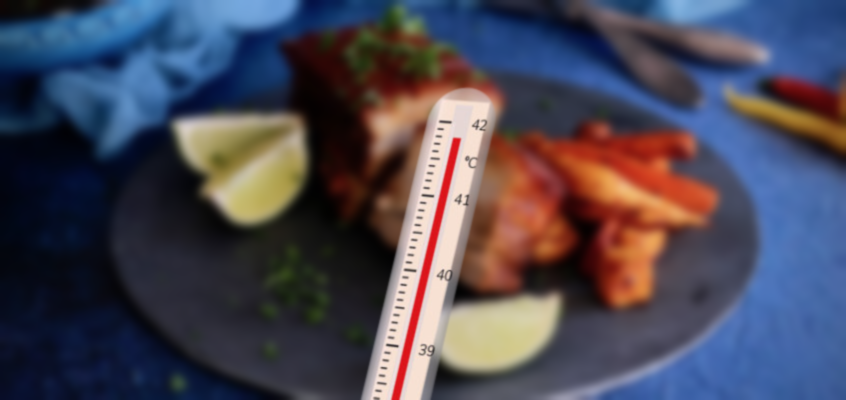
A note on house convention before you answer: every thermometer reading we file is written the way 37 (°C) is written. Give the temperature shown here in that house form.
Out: 41.8 (°C)
